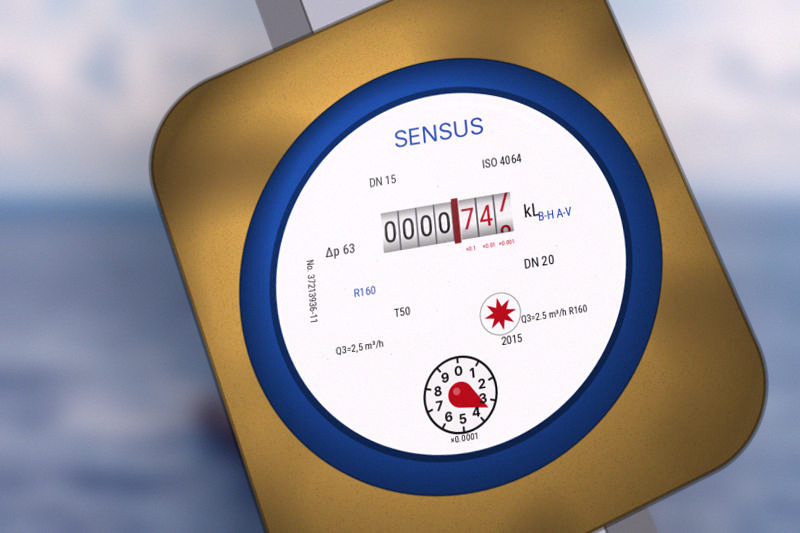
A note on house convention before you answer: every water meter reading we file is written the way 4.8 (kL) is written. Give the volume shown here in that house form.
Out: 0.7473 (kL)
